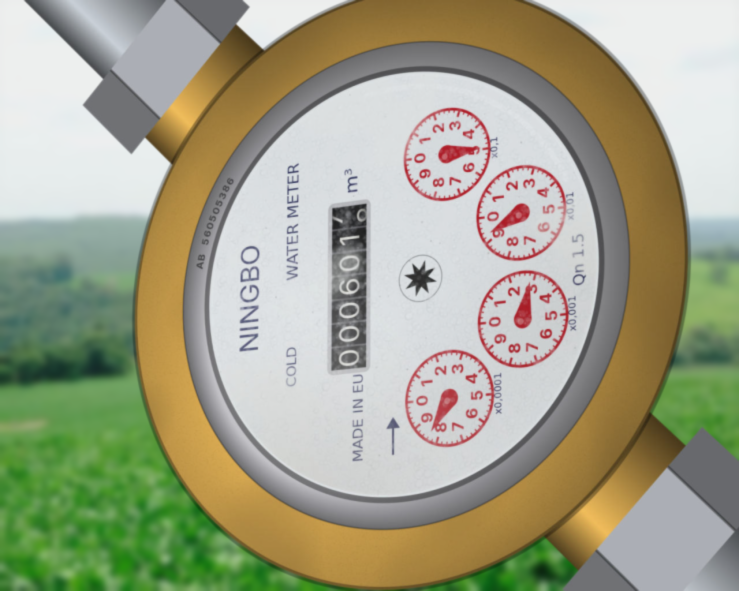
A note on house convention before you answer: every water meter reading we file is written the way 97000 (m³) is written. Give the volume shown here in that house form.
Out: 6017.4928 (m³)
